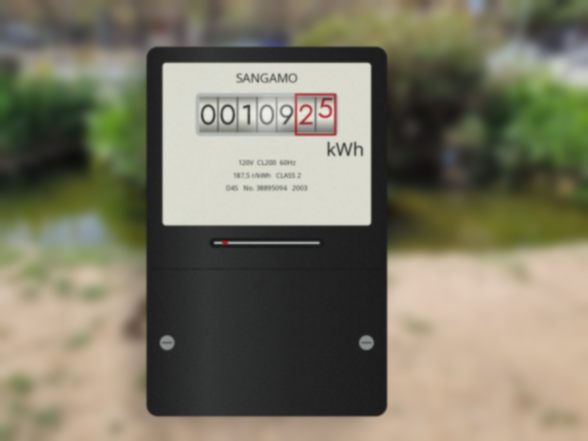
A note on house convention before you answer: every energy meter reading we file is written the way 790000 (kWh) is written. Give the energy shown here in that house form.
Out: 109.25 (kWh)
